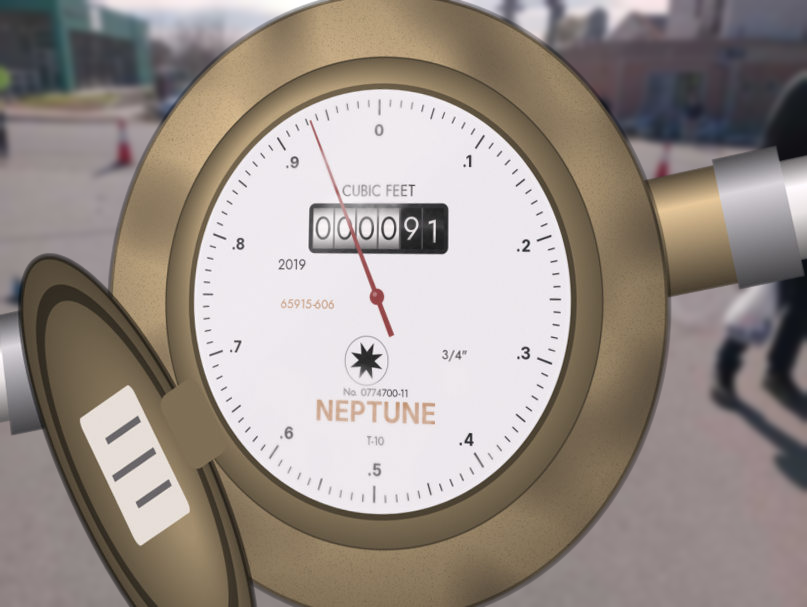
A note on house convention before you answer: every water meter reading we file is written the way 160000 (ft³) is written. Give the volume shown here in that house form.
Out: 90.93 (ft³)
